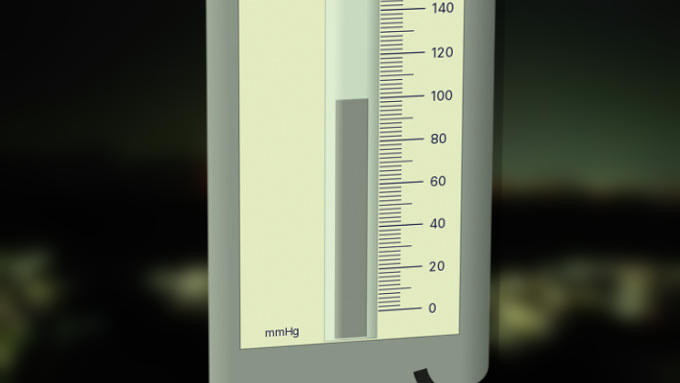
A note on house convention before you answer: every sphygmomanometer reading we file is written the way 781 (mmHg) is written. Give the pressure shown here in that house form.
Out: 100 (mmHg)
